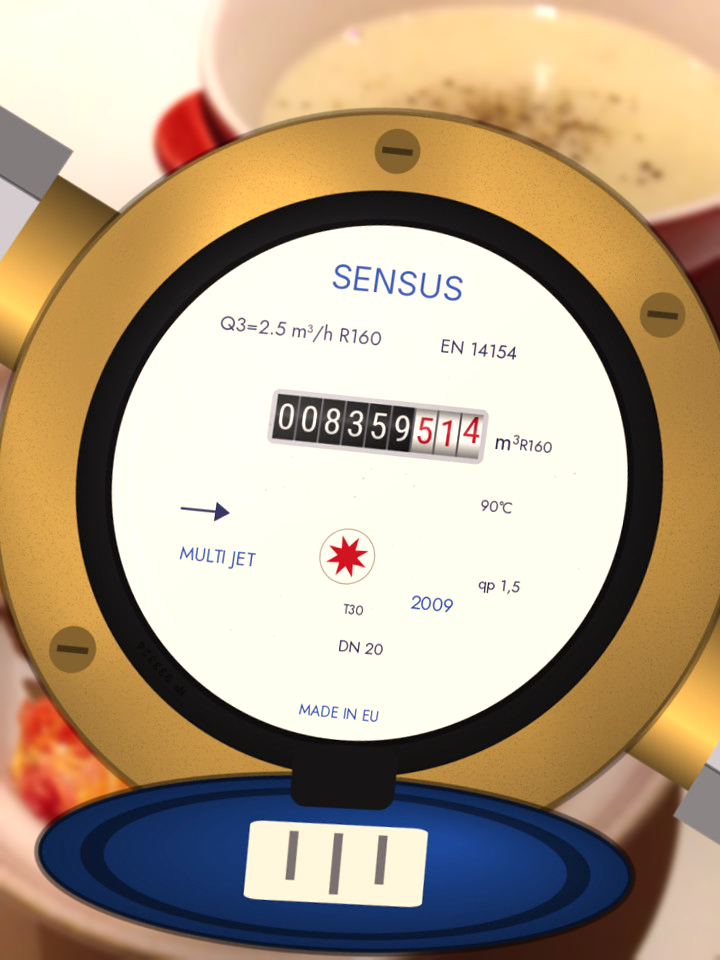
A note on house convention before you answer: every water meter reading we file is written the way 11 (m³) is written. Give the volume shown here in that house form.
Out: 8359.514 (m³)
